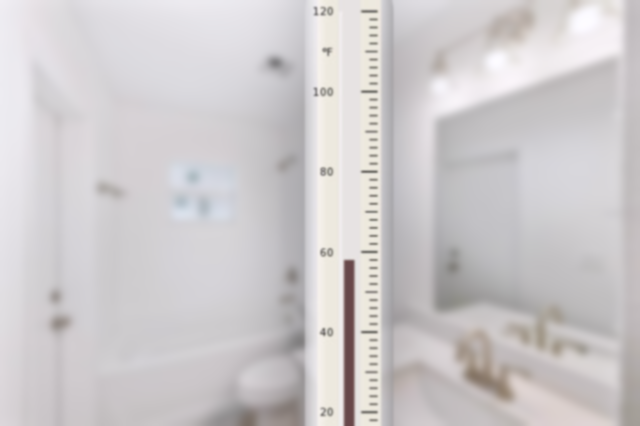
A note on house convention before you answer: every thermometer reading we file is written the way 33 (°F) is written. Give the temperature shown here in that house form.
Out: 58 (°F)
